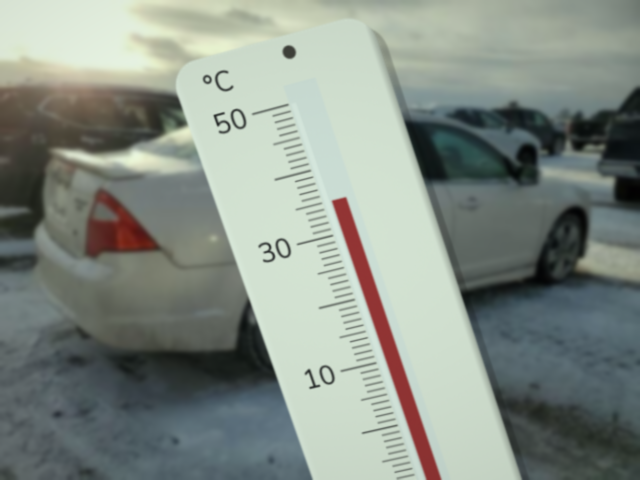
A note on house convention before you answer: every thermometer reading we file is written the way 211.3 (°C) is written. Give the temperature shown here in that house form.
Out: 35 (°C)
